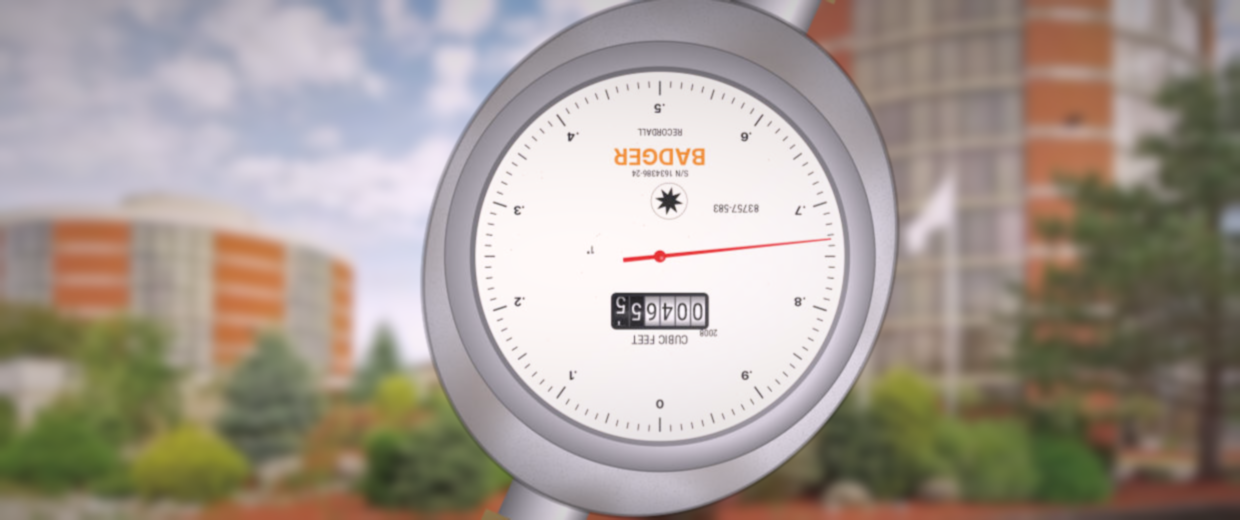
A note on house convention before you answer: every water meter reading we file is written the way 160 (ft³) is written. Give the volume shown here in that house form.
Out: 4654.73 (ft³)
